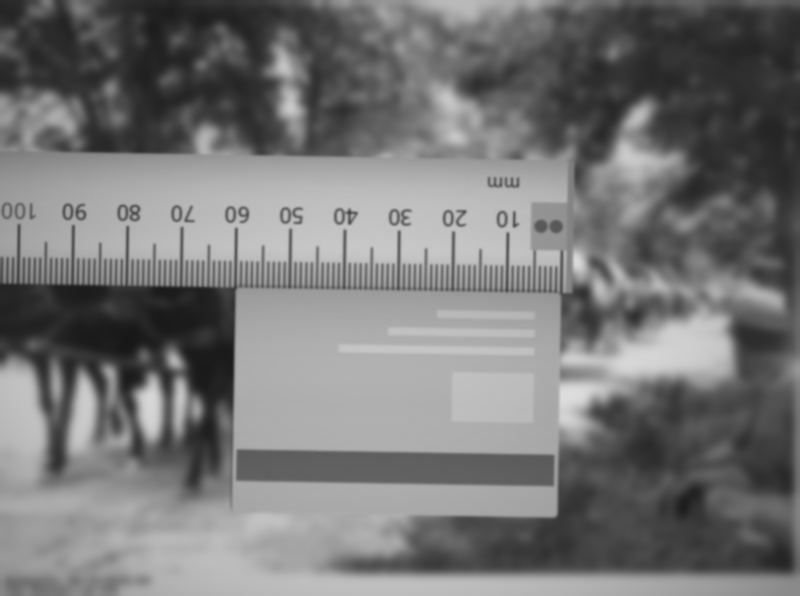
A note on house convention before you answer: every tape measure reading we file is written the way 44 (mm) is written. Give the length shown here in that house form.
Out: 60 (mm)
